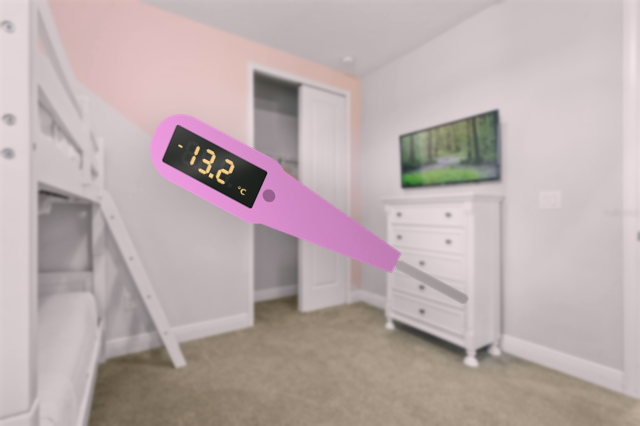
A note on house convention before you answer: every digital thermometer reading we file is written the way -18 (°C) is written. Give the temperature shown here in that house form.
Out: -13.2 (°C)
